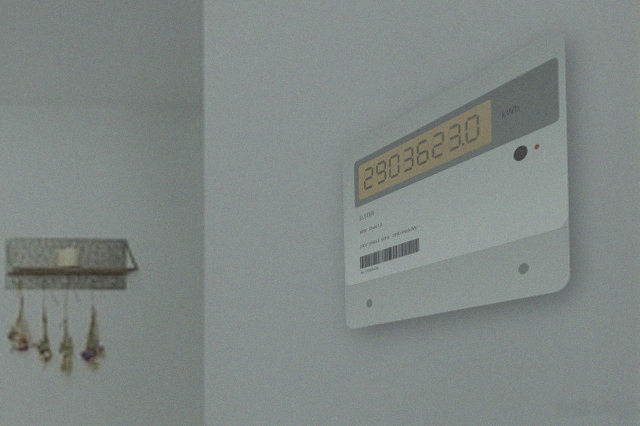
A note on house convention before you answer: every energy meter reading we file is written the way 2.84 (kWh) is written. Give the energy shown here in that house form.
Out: 2903623.0 (kWh)
